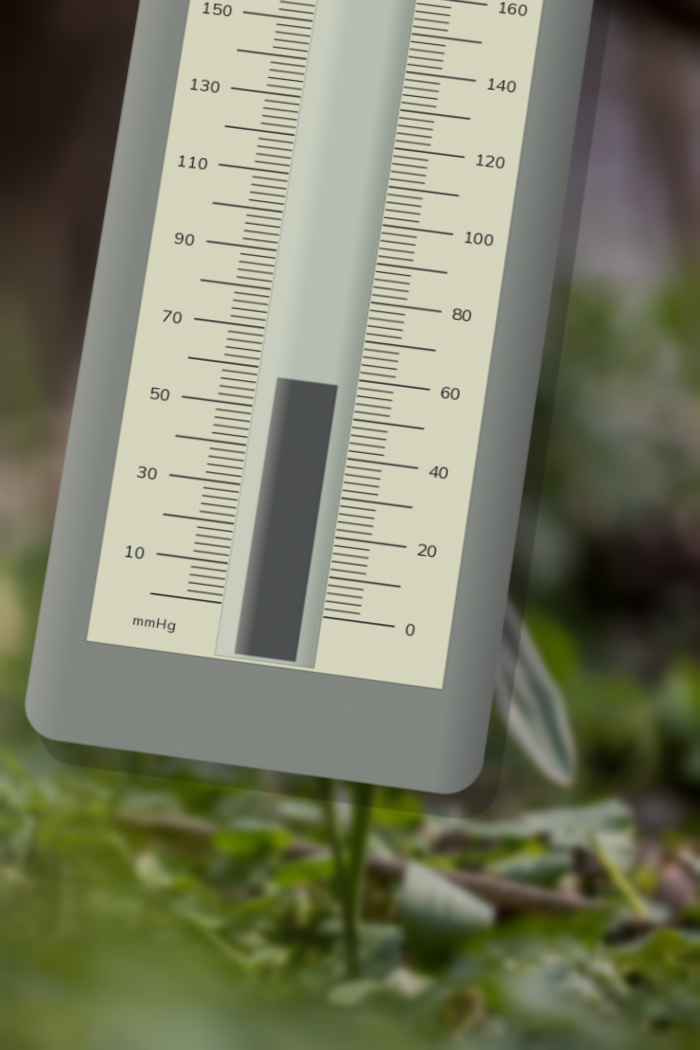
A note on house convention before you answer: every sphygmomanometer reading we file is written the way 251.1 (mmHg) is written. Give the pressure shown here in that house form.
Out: 58 (mmHg)
